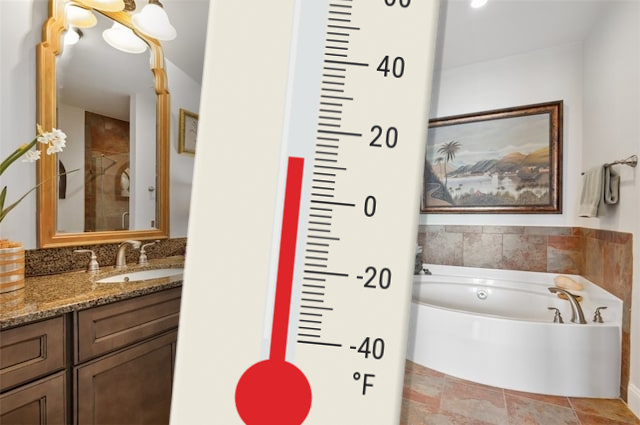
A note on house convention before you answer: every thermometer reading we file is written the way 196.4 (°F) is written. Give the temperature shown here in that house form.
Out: 12 (°F)
